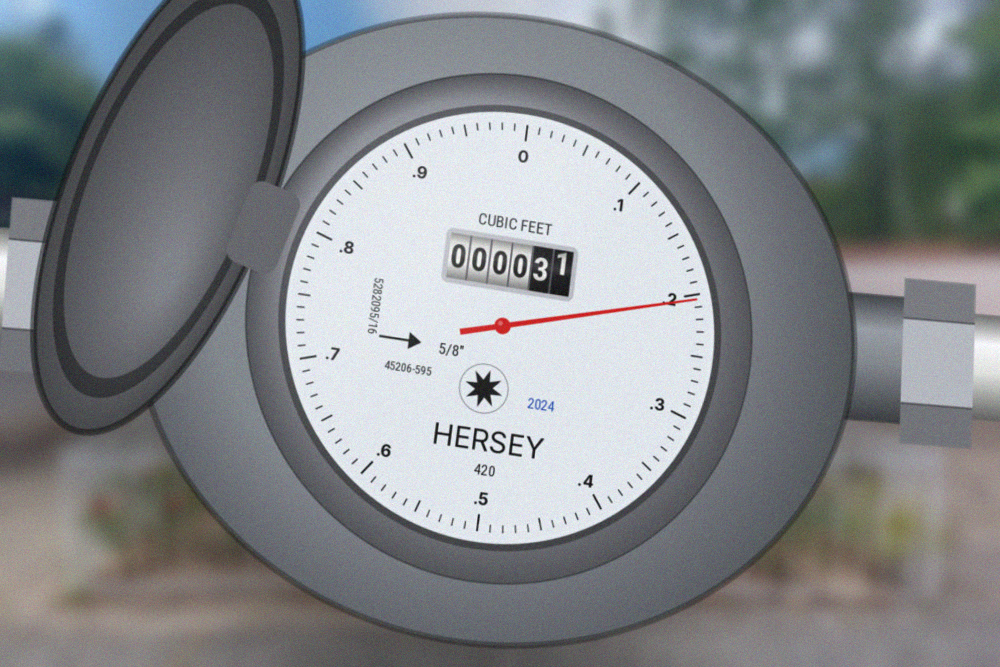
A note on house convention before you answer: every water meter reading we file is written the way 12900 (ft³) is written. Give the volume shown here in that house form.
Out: 31.20 (ft³)
